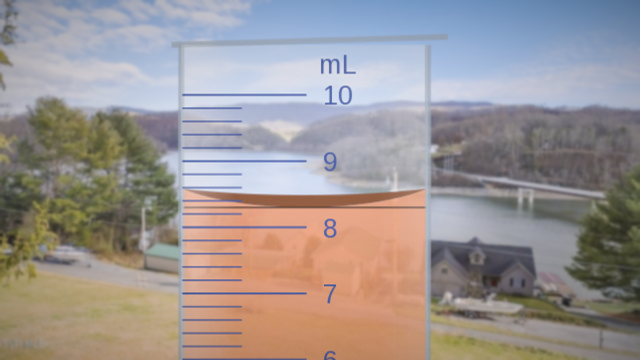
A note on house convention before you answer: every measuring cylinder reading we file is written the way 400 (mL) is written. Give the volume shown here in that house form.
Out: 8.3 (mL)
